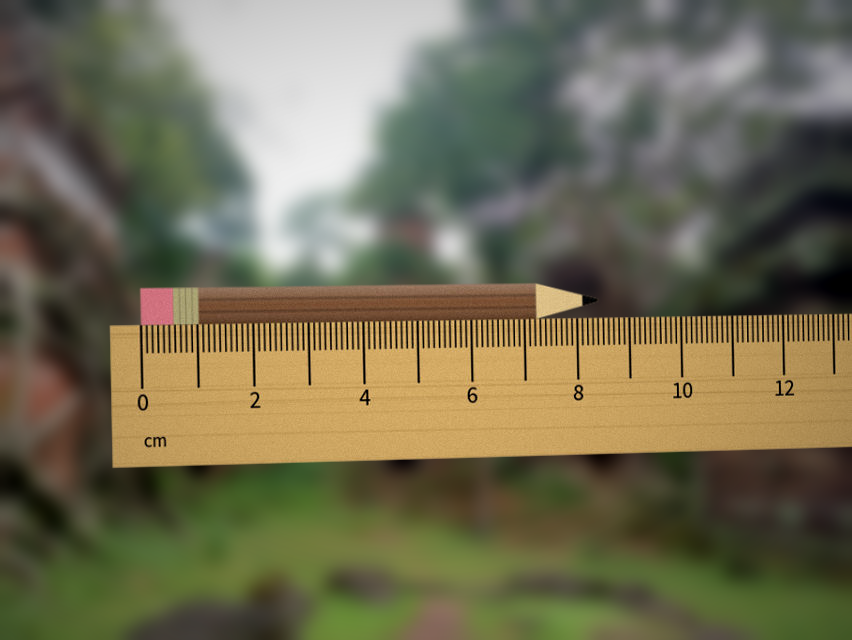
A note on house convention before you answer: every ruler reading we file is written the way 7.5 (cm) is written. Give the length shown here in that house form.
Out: 8.4 (cm)
